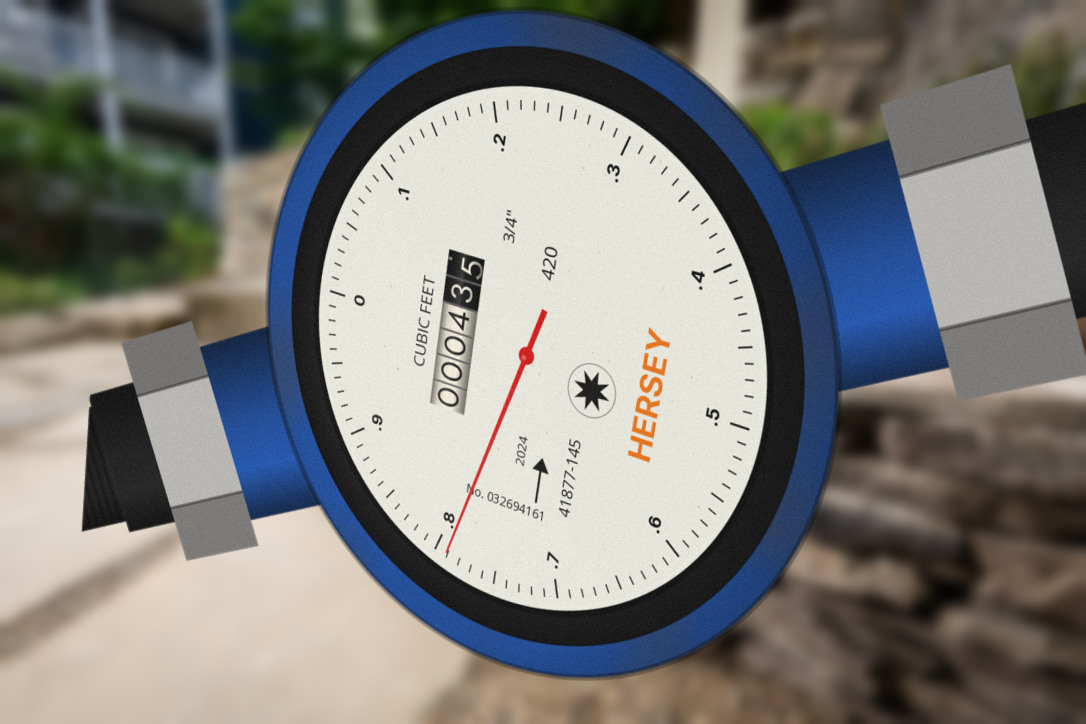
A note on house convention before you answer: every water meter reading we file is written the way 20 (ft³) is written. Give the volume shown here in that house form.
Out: 434.79 (ft³)
